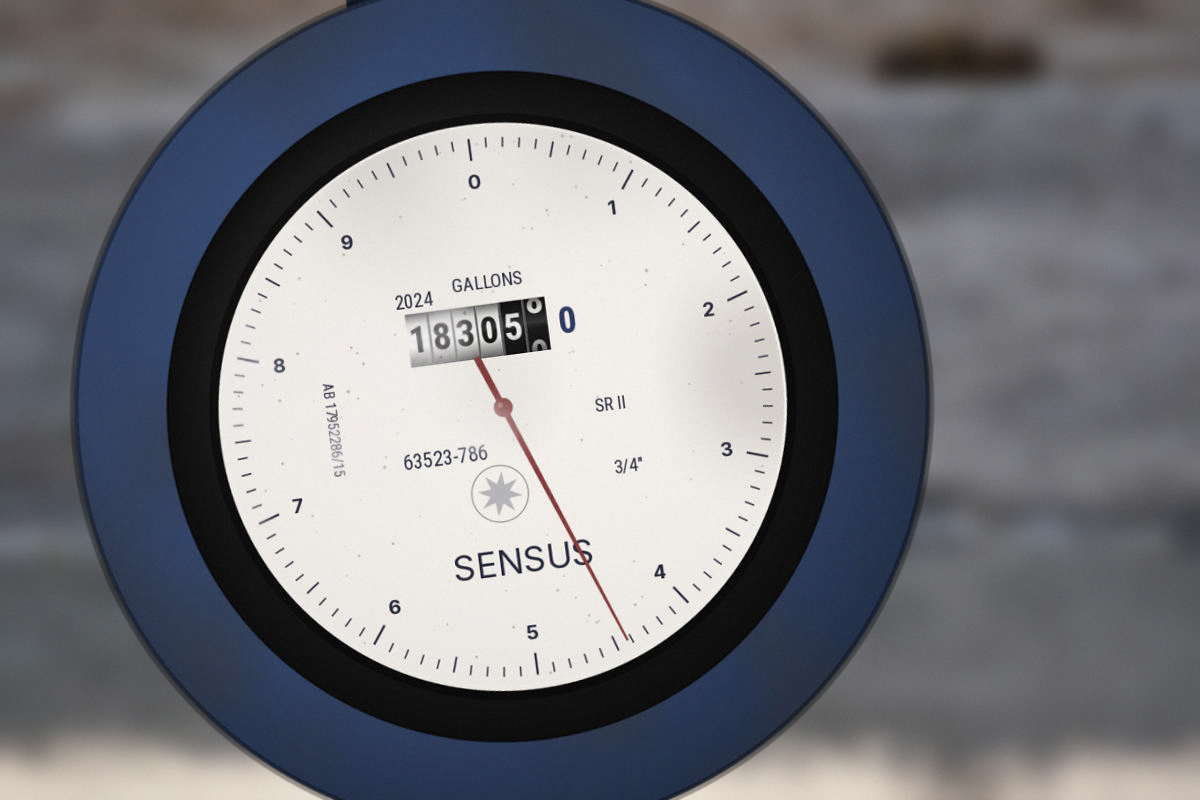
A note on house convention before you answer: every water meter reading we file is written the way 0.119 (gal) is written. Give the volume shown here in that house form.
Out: 1830584.4 (gal)
